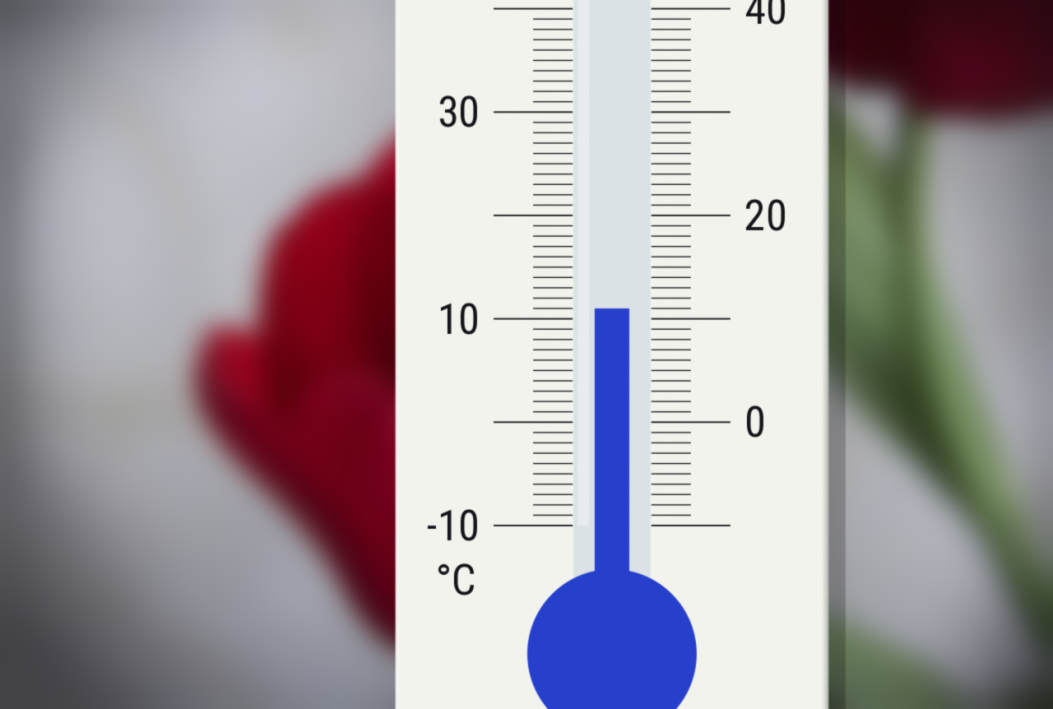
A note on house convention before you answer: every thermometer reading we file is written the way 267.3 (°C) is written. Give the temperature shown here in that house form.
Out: 11 (°C)
